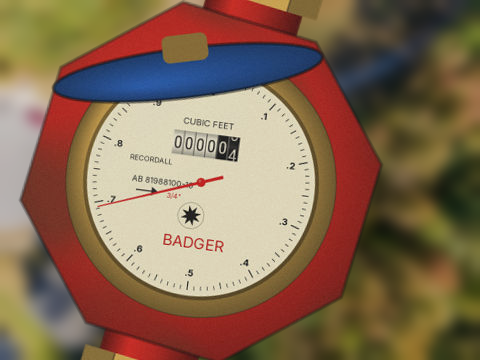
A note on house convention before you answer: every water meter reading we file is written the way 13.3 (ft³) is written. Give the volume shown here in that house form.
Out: 3.69 (ft³)
